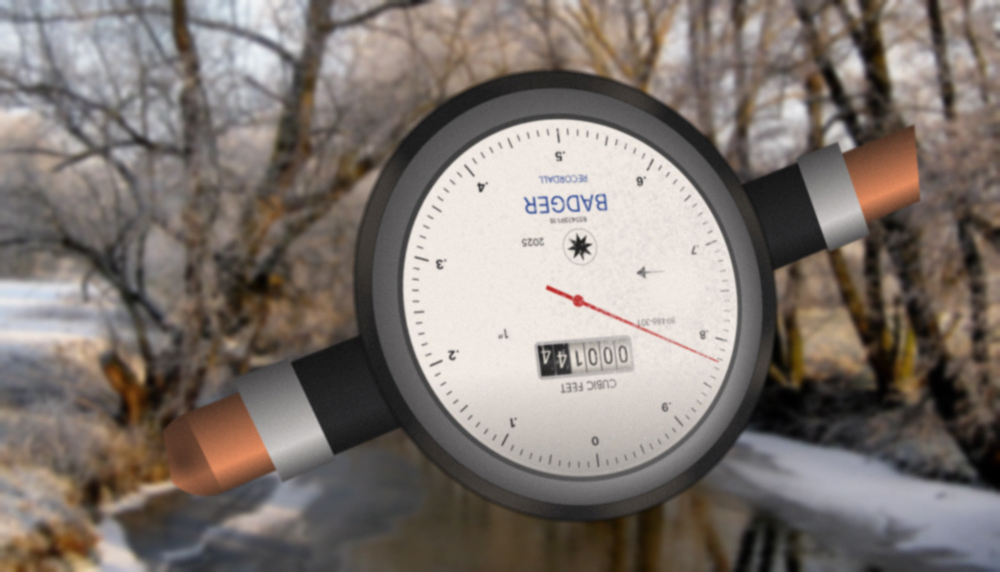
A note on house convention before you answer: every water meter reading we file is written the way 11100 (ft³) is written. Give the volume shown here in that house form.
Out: 143.82 (ft³)
